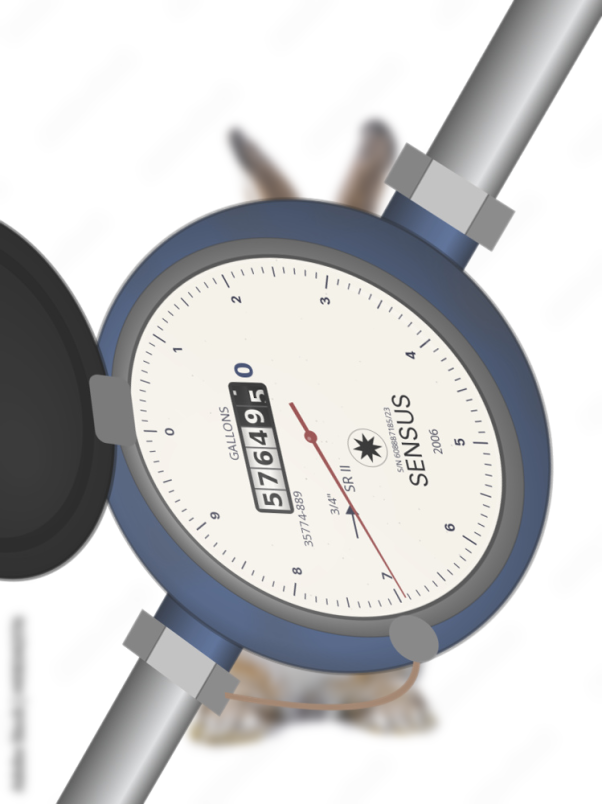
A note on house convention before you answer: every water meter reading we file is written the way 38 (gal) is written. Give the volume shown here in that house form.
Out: 5764946.9 (gal)
